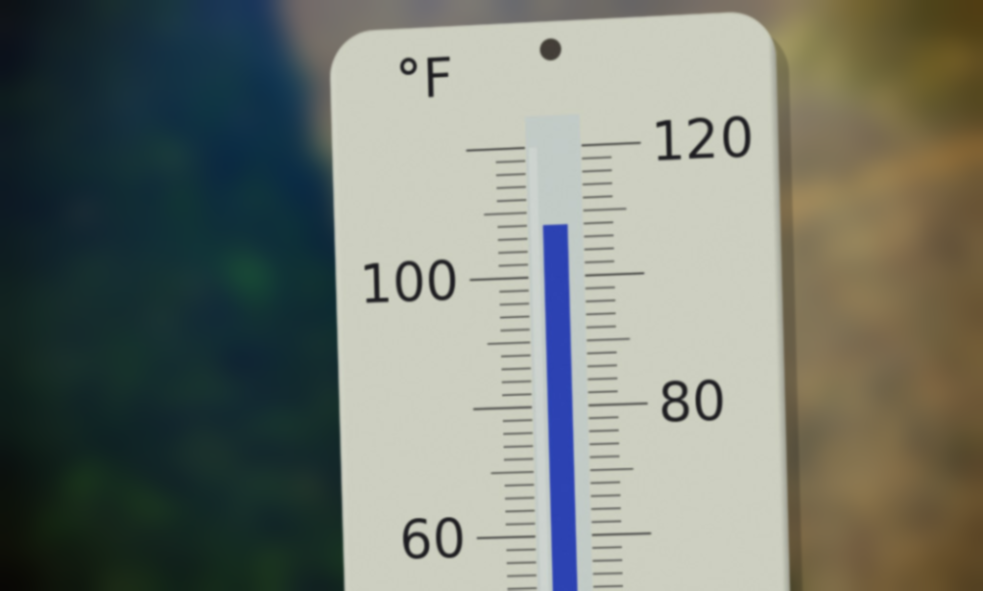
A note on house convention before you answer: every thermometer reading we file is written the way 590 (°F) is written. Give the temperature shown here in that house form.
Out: 108 (°F)
